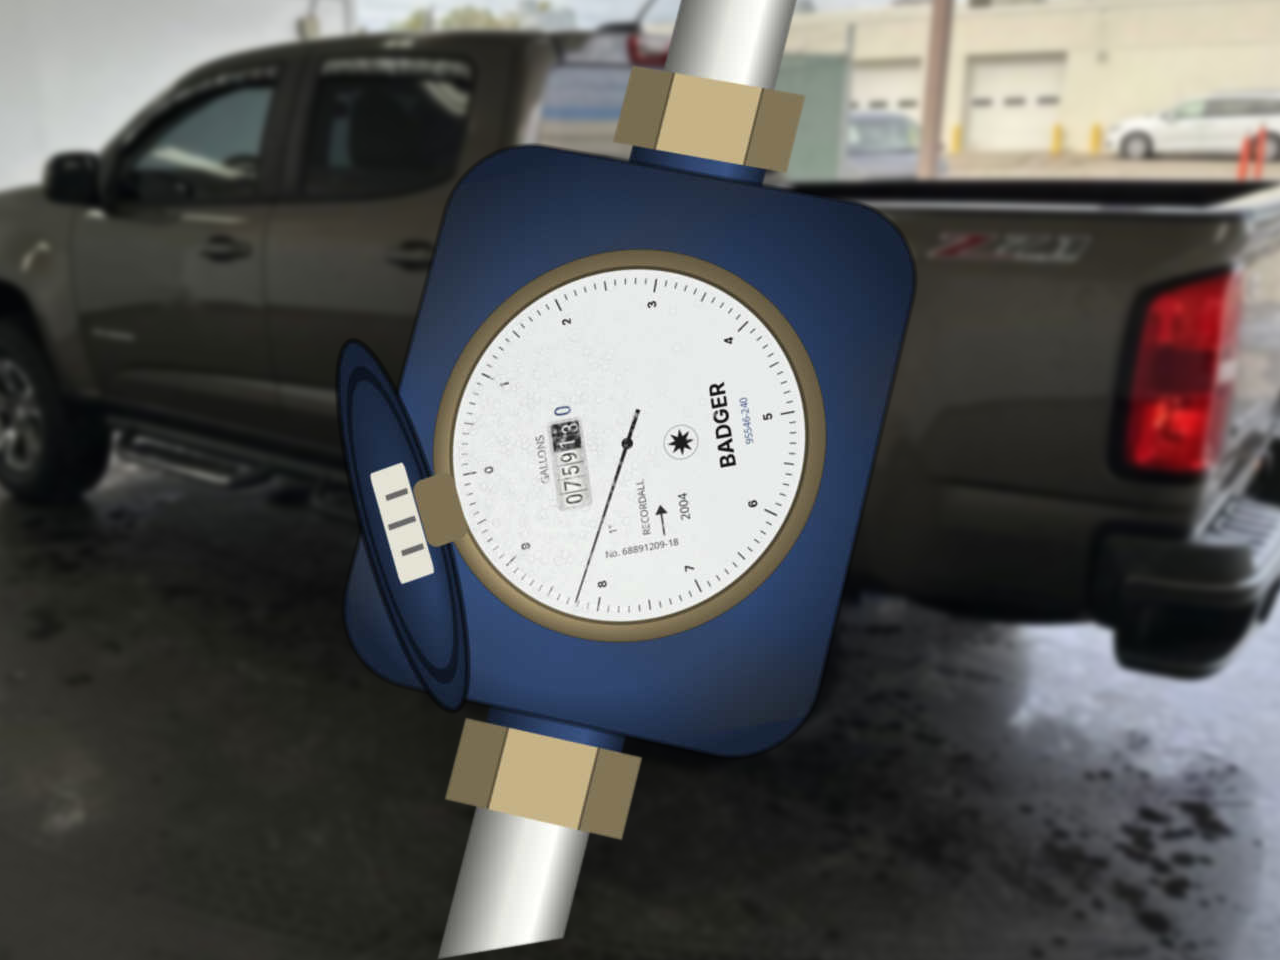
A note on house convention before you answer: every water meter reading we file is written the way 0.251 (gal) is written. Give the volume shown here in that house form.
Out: 759128.2 (gal)
